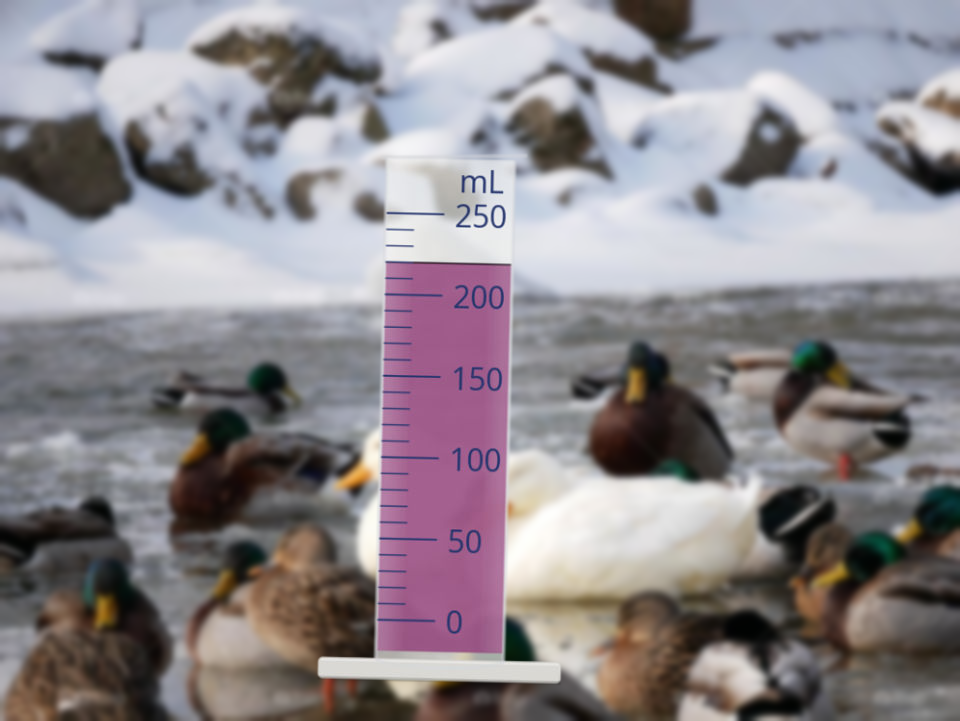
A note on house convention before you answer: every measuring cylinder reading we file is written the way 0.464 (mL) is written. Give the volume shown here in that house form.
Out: 220 (mL)
